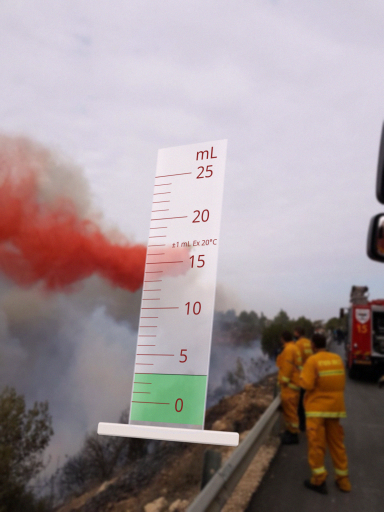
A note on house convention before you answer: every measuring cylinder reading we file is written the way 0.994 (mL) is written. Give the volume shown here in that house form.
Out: 3 (mL)
